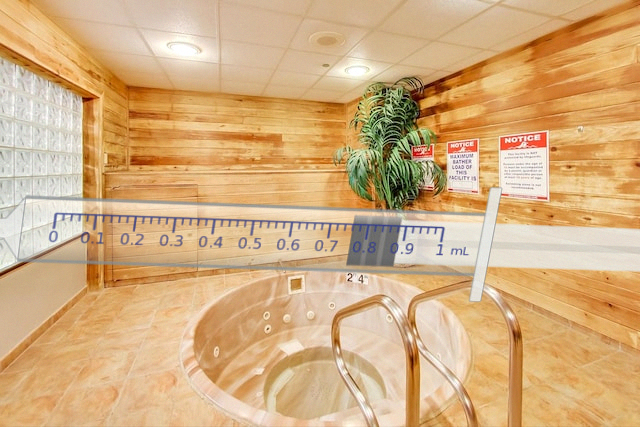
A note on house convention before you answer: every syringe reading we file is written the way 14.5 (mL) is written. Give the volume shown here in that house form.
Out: 0.76 (mL)
